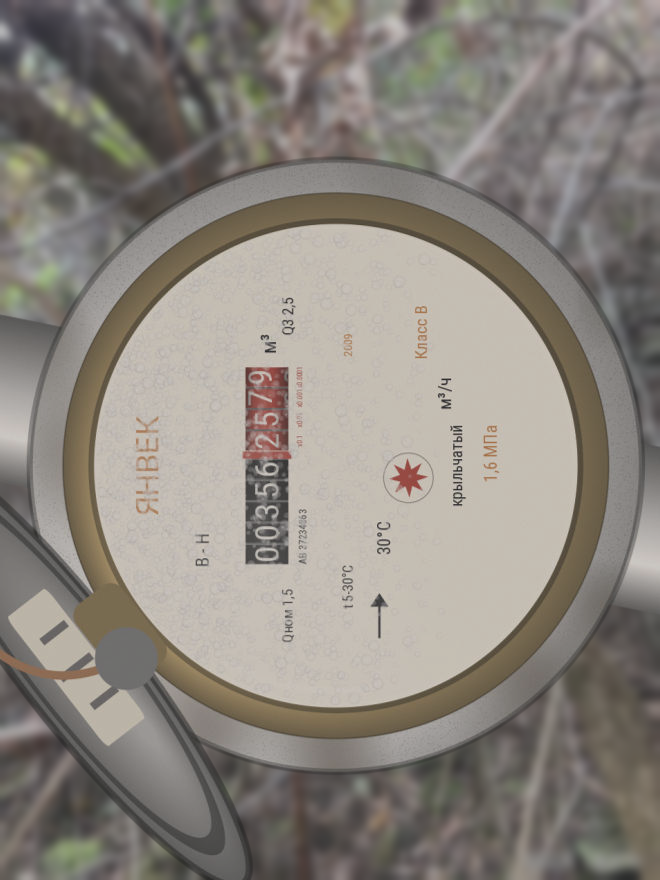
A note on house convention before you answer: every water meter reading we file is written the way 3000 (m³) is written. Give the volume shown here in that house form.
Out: 356.2579 (m³)
